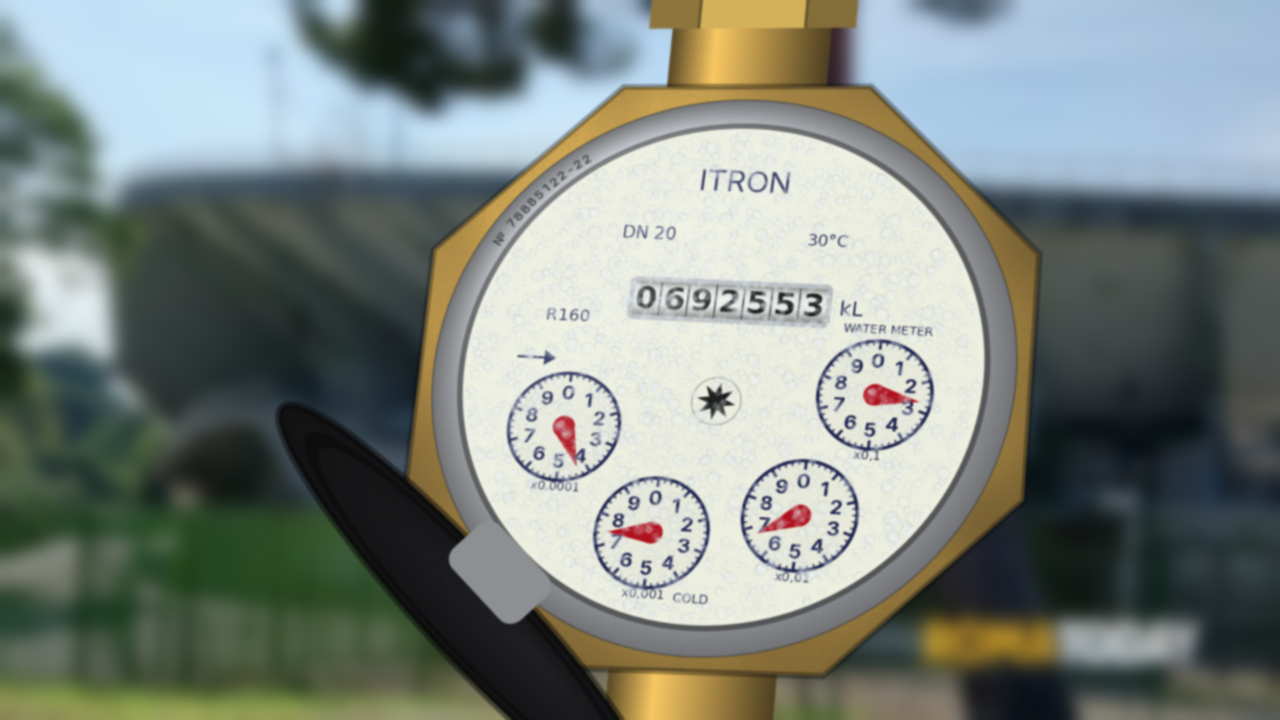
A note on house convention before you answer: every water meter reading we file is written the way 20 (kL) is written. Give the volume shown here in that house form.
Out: 692553.2674 (kL)
